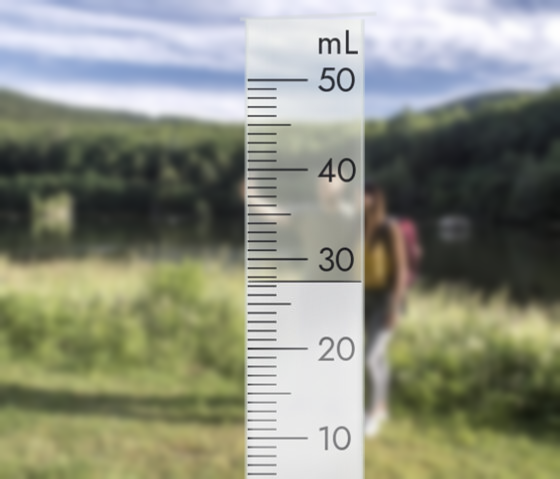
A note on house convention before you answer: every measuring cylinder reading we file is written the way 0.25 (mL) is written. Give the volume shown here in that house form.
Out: 27.5 (mL)
